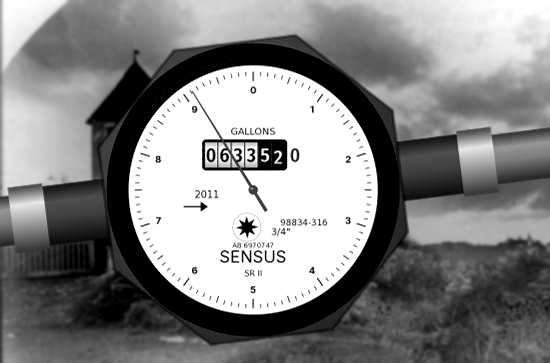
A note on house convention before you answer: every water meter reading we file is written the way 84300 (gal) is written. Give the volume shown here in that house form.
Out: 633519.1 (gal)
